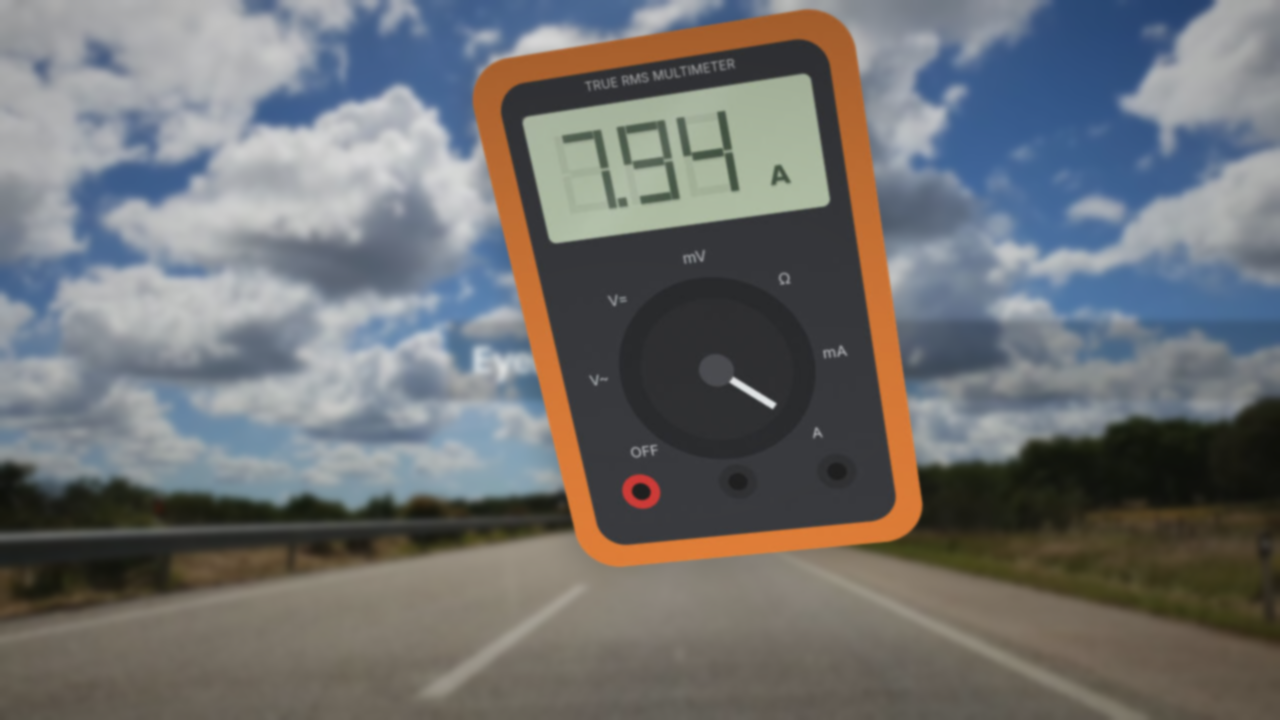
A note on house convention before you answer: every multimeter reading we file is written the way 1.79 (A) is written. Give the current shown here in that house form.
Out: 7.94 (A)
